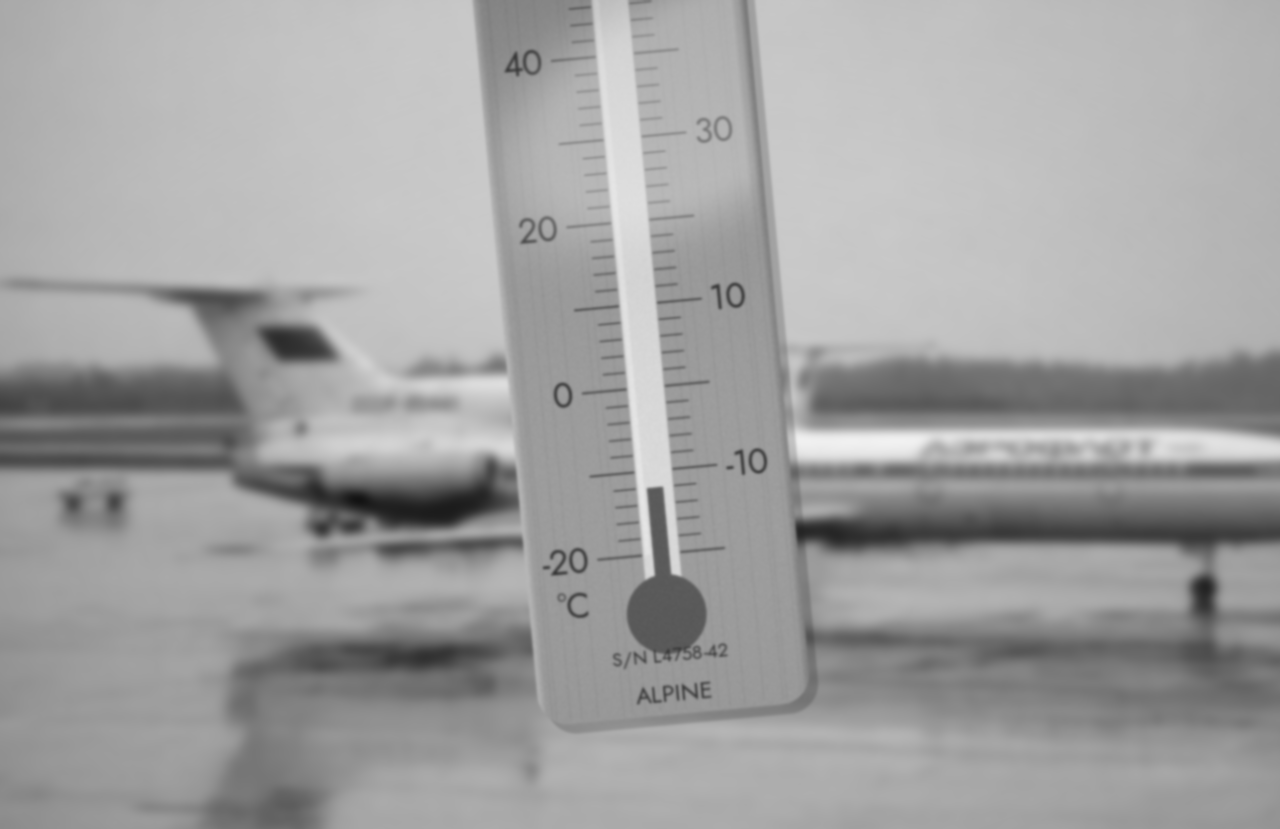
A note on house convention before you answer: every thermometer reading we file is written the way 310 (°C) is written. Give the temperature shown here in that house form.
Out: -12 (°C)
